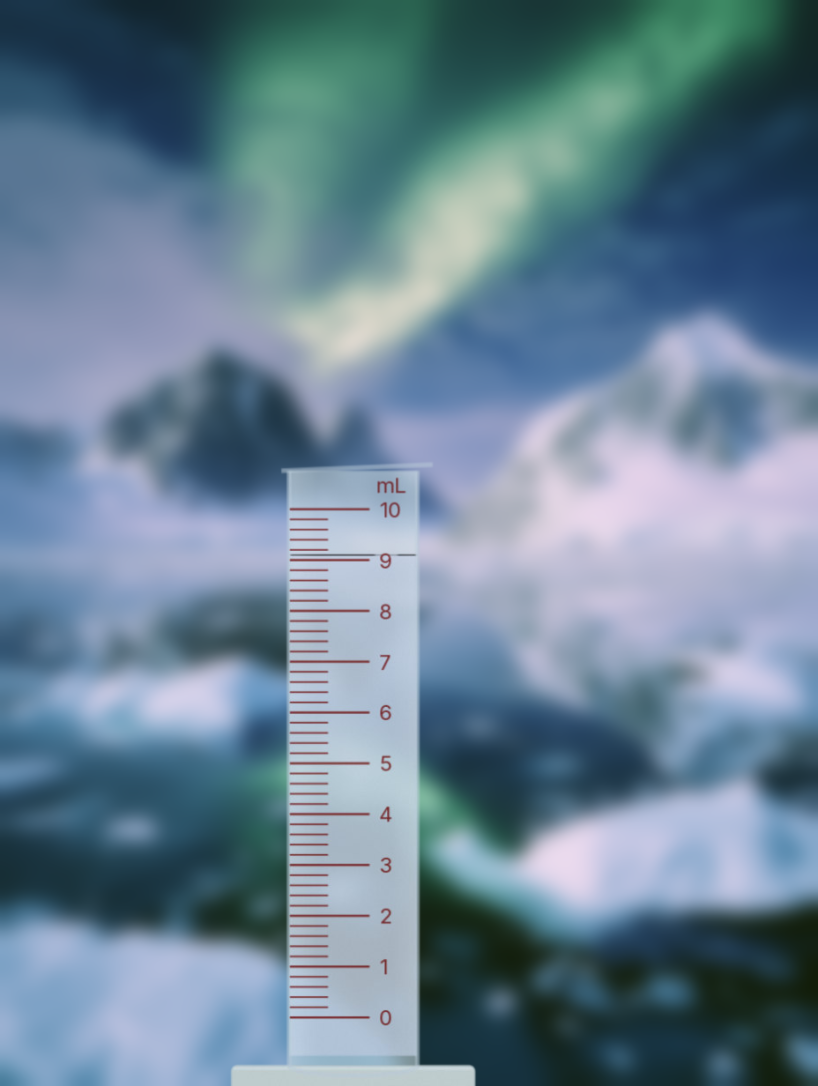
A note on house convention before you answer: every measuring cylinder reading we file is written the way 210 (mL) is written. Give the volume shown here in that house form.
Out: 9.1 (mL)
